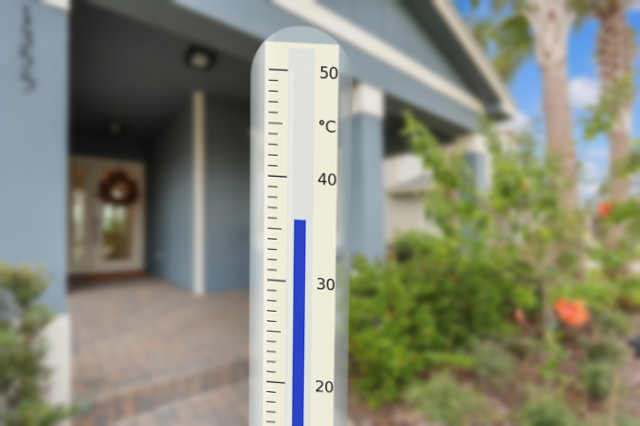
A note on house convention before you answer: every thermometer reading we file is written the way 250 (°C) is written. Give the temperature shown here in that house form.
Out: 36 (°C)
